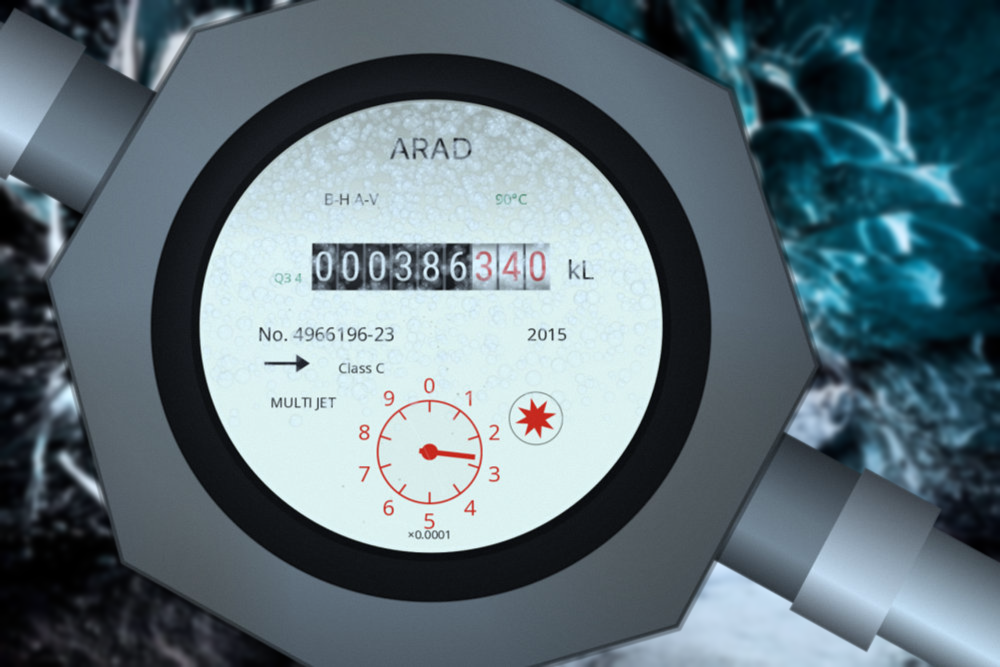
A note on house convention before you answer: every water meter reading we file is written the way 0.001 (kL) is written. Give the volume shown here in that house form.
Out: 386.3402 (kL)
